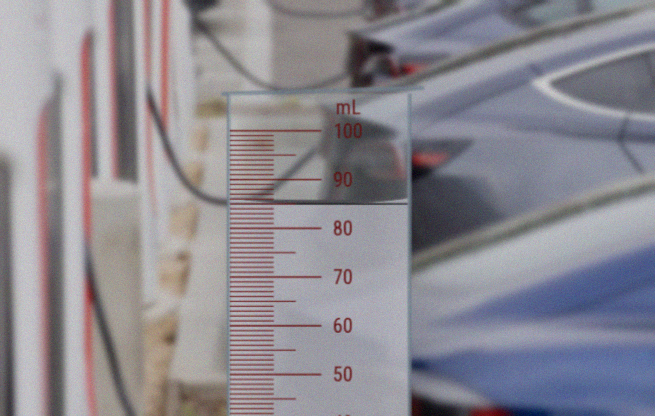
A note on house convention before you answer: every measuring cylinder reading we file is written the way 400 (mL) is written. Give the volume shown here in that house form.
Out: 85 (mL)
